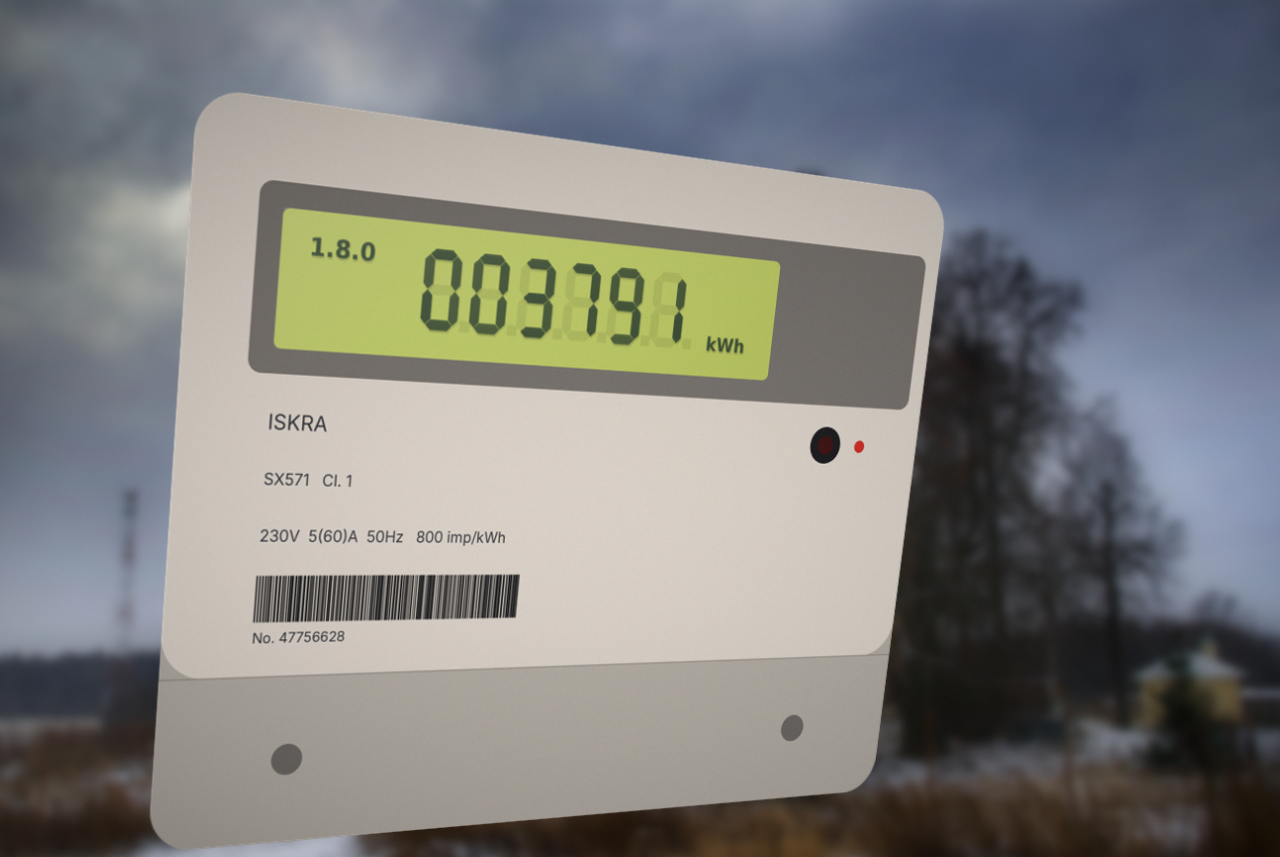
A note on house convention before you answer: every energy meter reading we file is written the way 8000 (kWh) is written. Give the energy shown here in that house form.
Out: 3791 (kWh)
